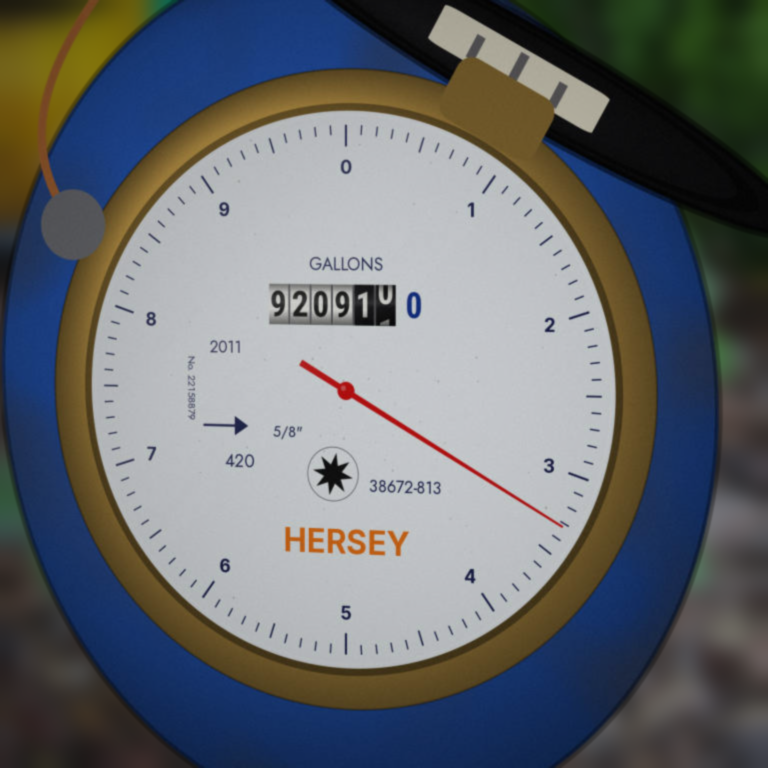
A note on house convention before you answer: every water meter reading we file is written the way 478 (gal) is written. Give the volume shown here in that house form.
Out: 9209103.3 (gal)
